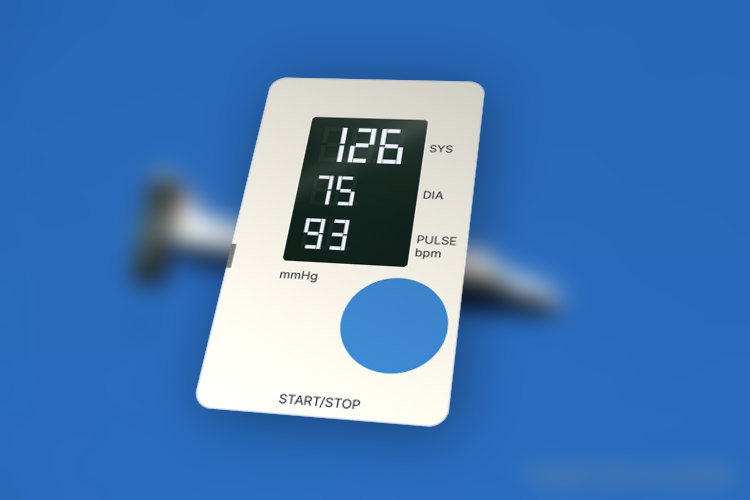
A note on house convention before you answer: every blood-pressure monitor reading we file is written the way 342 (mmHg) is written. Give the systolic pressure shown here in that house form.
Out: 126 (mmHg)
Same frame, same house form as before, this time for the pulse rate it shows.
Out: 93 (bpm)
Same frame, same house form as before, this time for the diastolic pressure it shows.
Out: 75 (mmHg)
